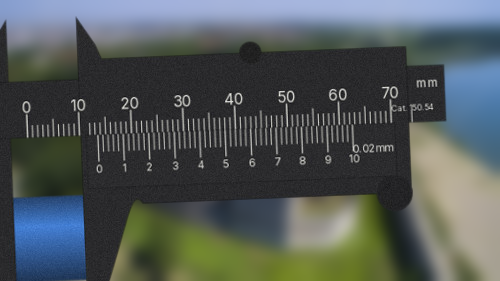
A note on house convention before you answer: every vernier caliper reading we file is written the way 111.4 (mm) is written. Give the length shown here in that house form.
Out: 13.5 (mm)
